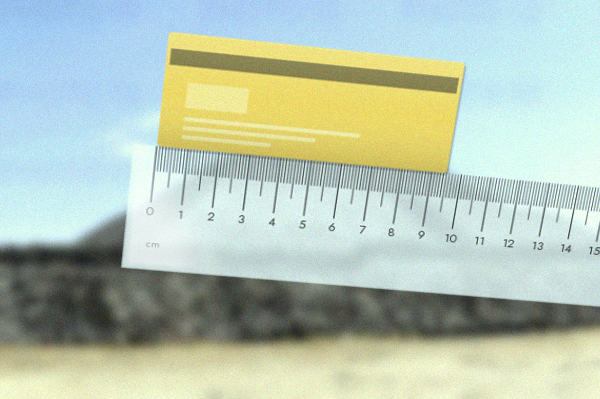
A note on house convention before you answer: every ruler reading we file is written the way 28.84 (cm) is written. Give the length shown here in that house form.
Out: 9.5 (cm)
